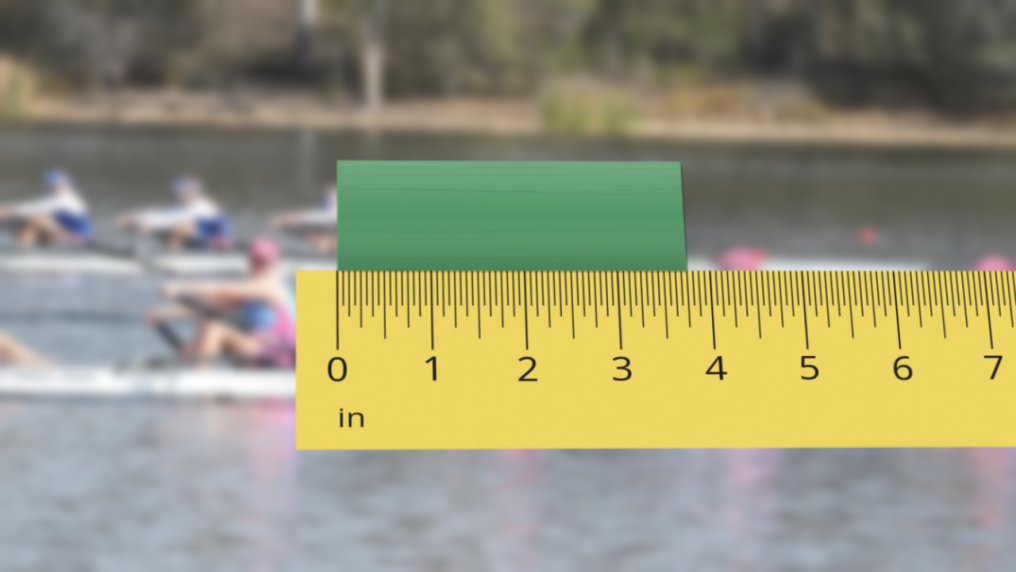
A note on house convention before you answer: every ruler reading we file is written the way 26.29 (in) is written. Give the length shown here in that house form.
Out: 3.75 (in)
